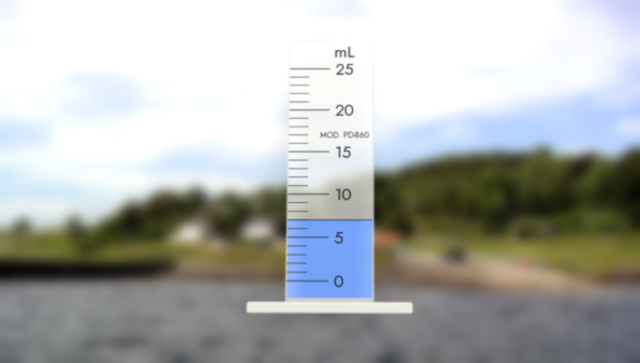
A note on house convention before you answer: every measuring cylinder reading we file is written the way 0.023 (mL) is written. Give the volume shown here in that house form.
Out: 7 (mL)
